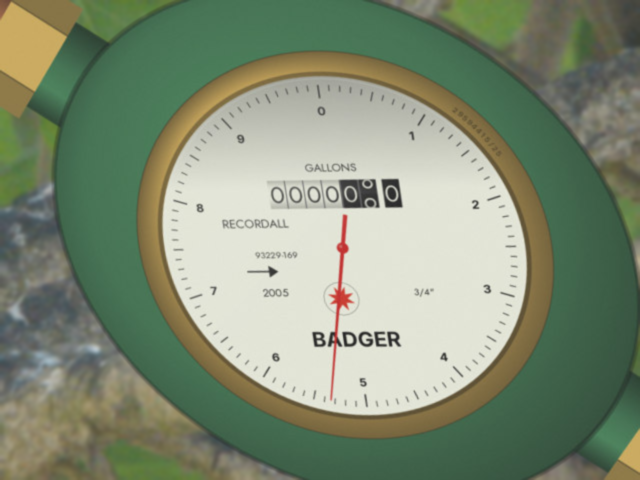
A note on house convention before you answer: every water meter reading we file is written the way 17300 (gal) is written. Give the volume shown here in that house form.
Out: 85.3 (gal)
